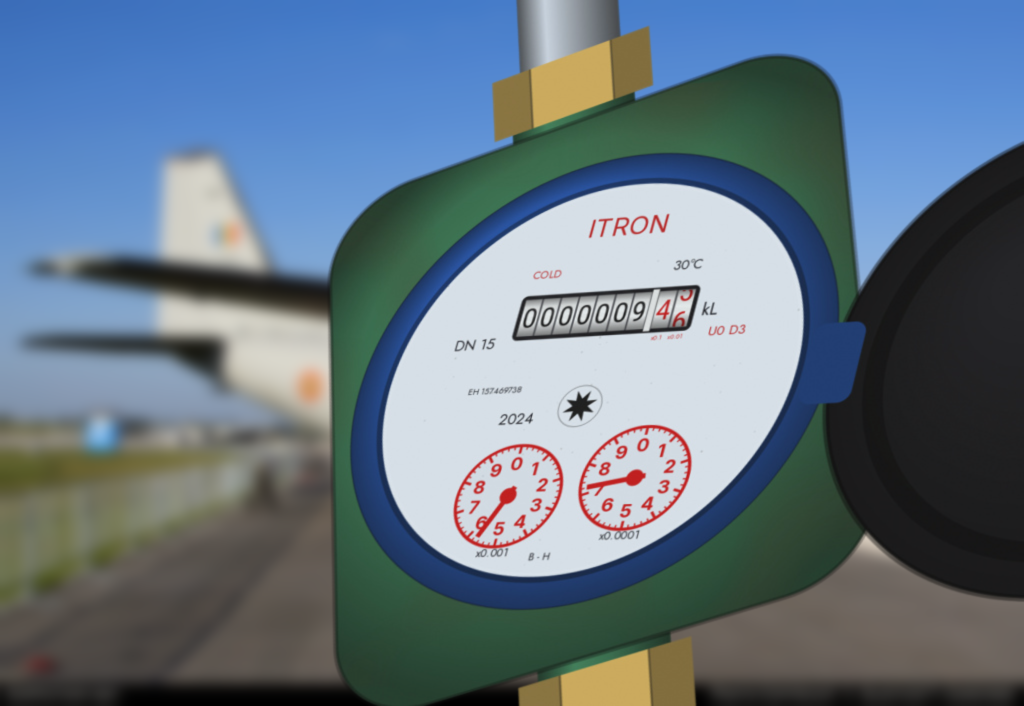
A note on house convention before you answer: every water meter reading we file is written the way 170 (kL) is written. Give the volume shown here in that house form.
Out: 9.4557 (kL)
